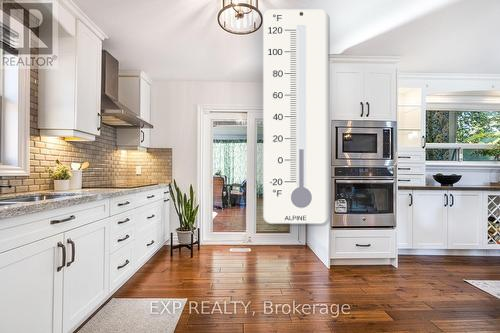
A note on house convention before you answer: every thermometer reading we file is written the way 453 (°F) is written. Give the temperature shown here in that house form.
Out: 10 (°F)
